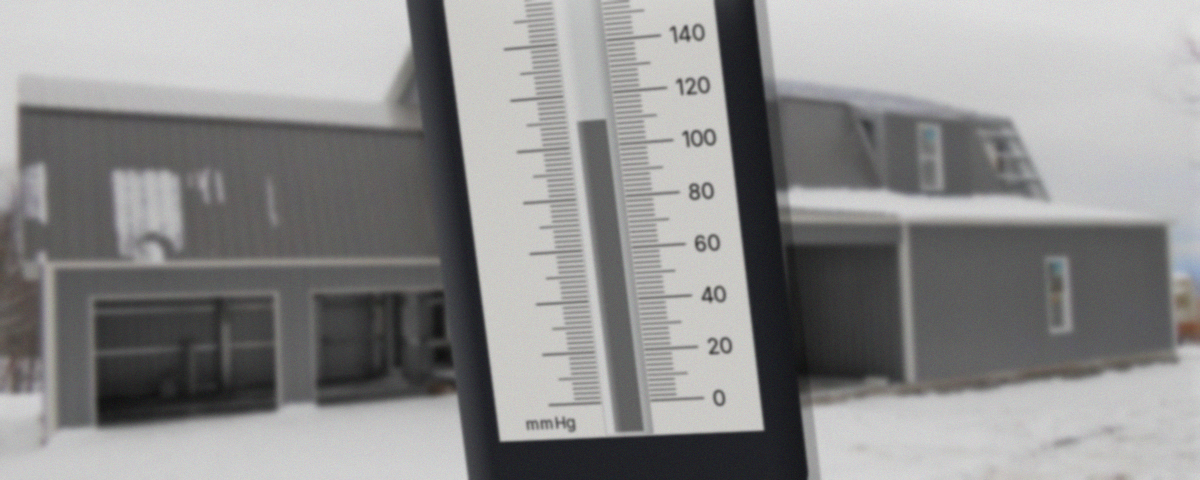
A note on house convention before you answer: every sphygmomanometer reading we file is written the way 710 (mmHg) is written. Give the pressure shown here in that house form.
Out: 110 (mmHg)
